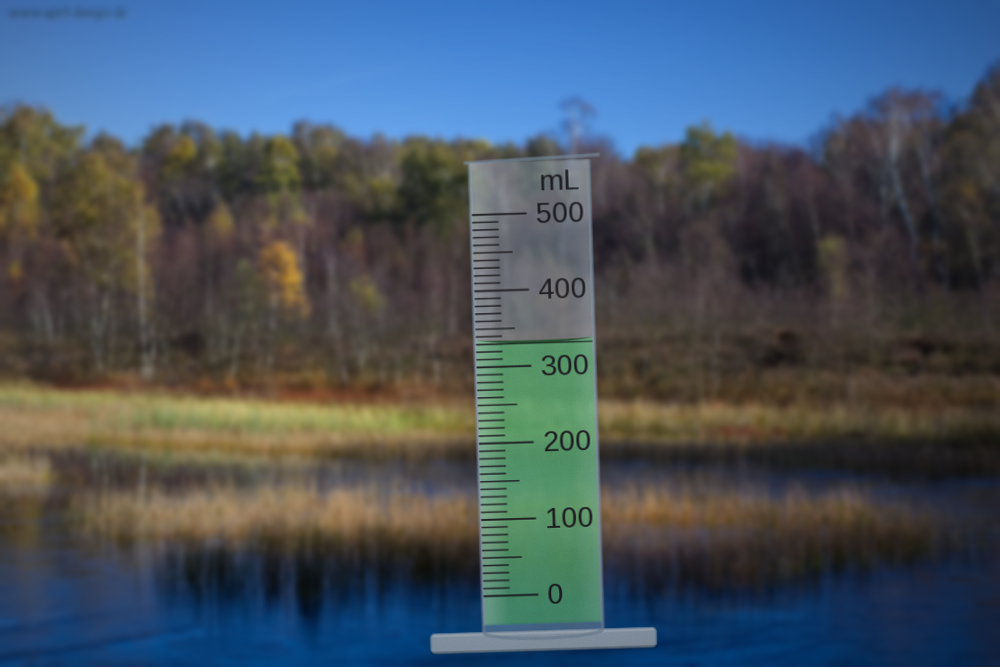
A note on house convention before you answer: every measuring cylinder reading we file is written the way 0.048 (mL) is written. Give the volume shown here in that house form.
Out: 330 (mL)
